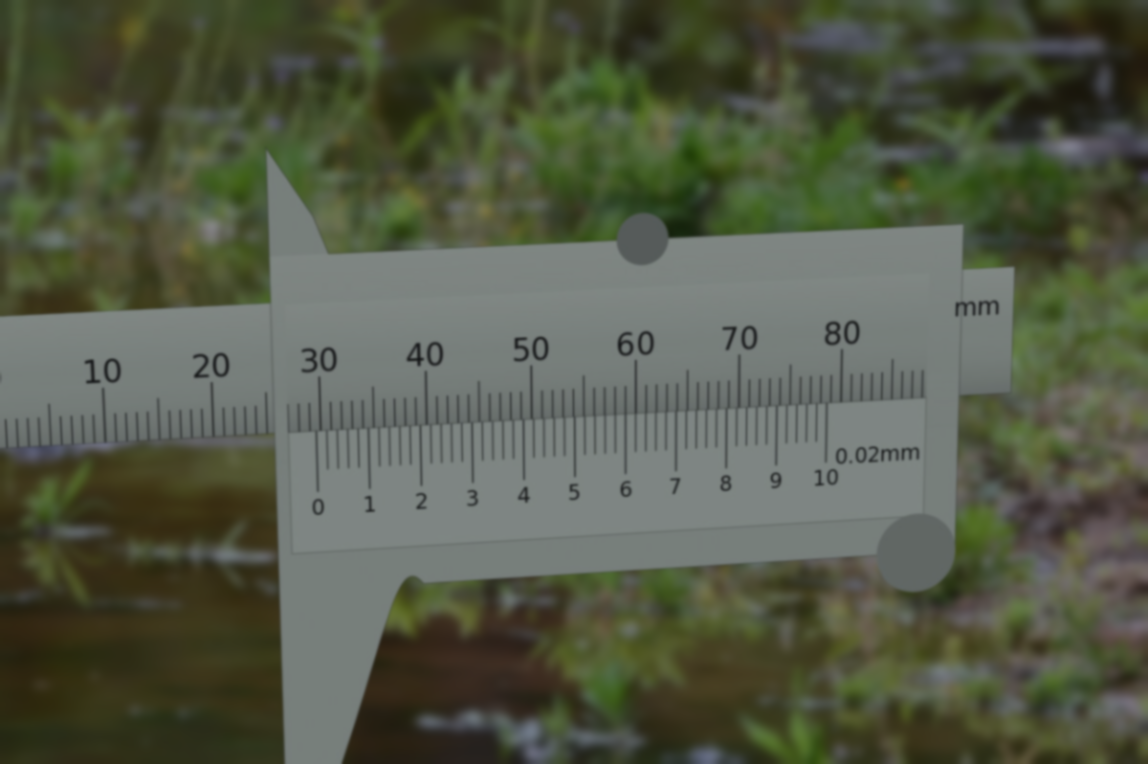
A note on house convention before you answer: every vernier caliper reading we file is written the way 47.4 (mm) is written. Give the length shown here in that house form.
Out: 29.6 (mm)
